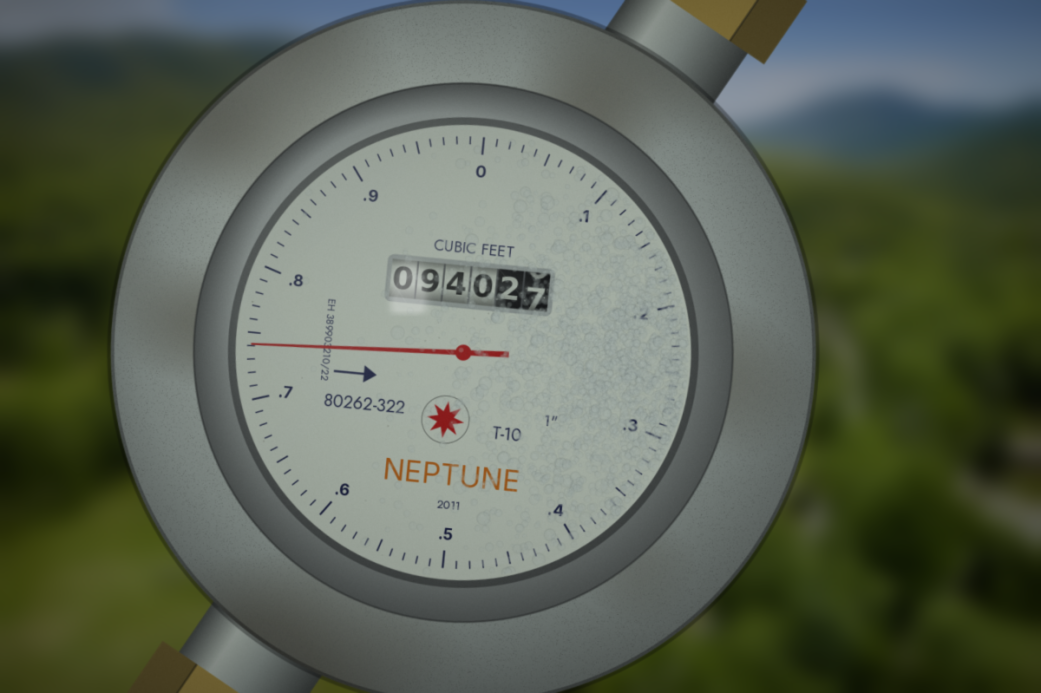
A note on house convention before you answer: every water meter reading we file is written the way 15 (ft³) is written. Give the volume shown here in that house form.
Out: 94026.74 (ft³)
